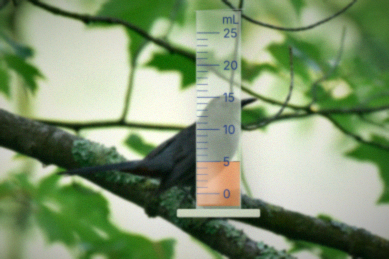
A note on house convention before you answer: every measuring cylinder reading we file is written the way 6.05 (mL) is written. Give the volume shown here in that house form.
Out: 5 (mL)
